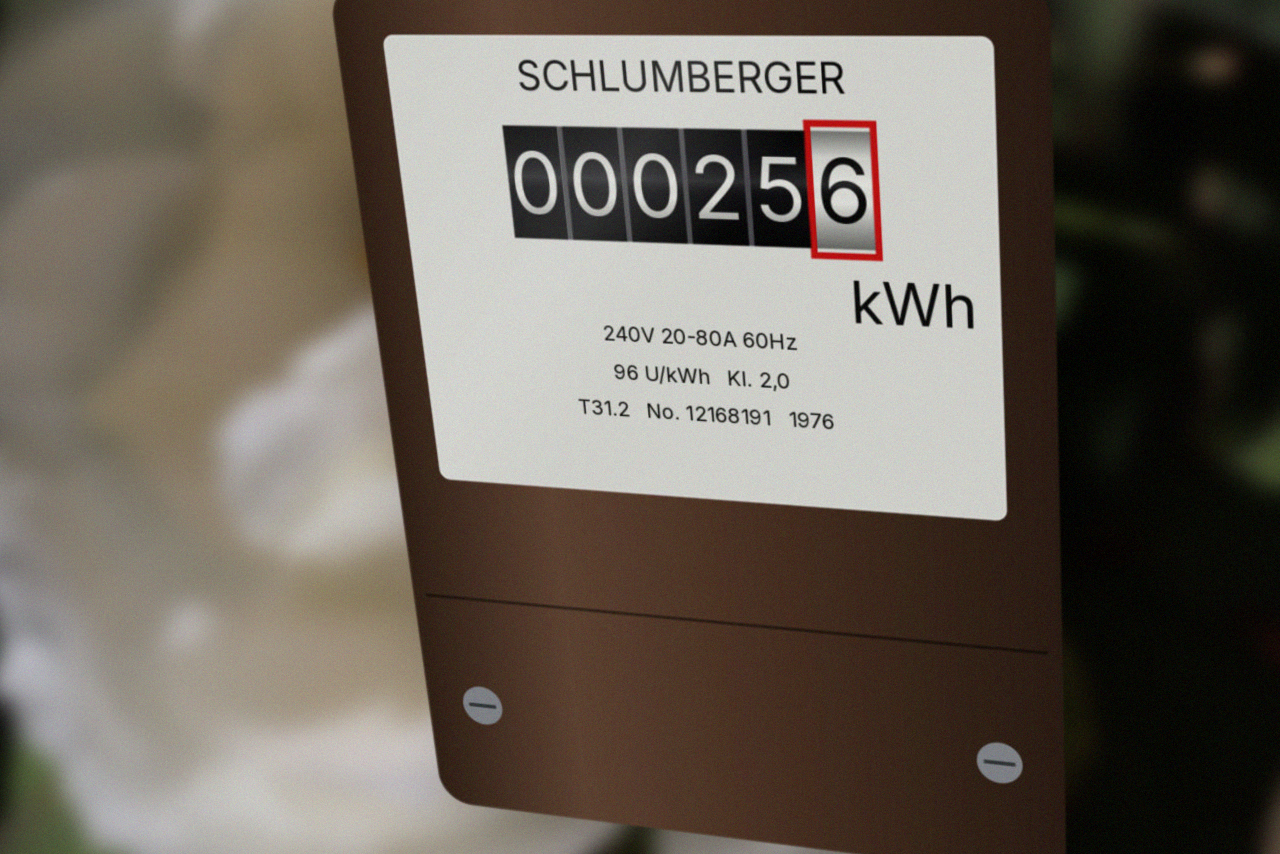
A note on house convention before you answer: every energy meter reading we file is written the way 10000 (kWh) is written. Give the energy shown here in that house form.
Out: 25.6 (kWh)
